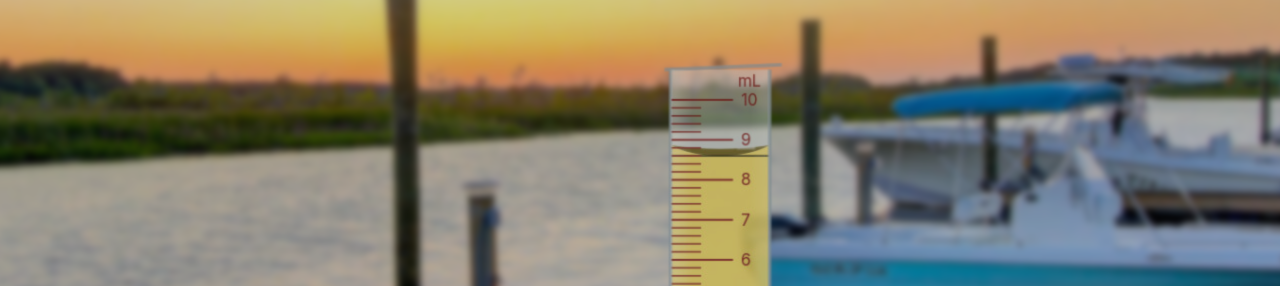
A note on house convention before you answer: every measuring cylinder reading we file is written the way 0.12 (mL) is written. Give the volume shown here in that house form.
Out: 8.6 (mL)
